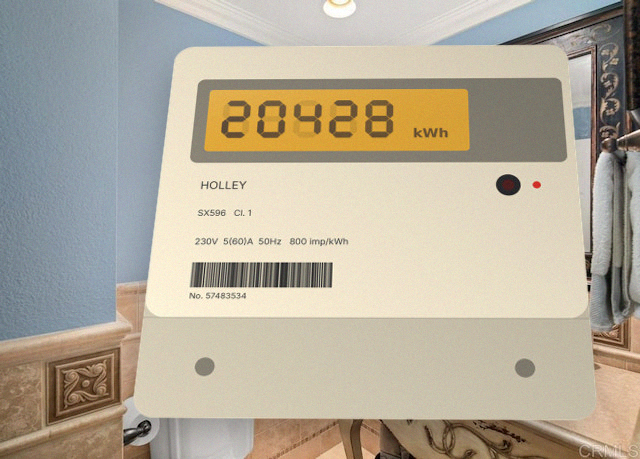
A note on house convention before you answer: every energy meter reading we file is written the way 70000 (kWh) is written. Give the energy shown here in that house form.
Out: 20428 (kWh)
